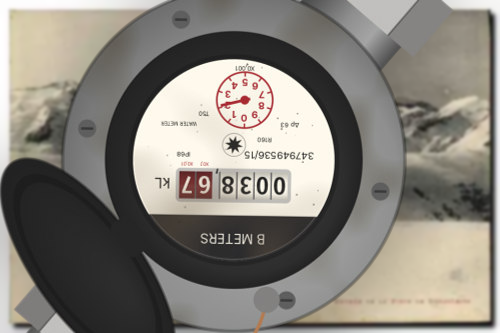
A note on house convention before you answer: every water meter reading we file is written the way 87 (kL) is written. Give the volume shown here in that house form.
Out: 38.672 (kL)
